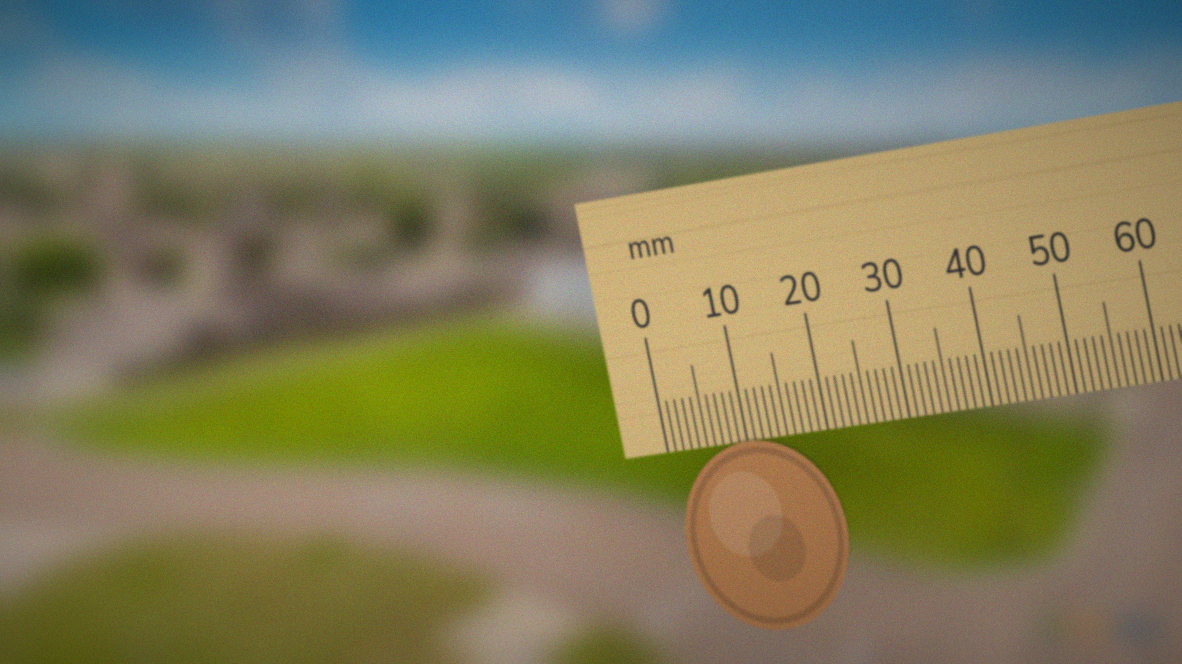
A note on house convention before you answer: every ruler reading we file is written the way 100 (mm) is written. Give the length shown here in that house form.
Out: 20 (mm)
